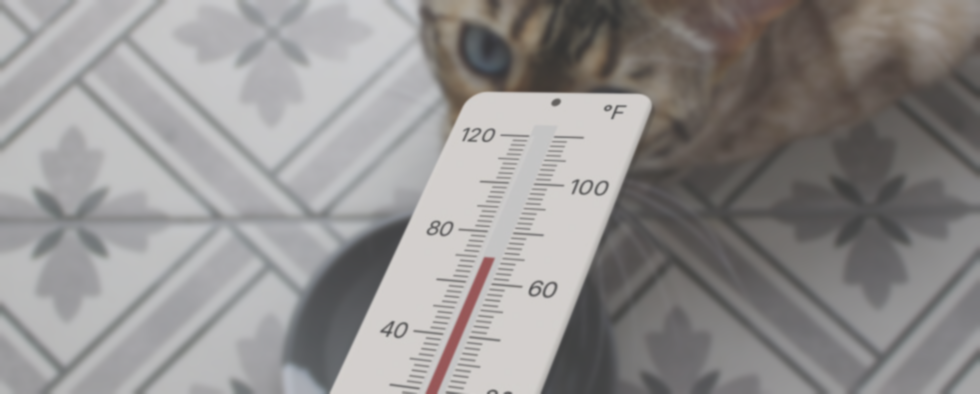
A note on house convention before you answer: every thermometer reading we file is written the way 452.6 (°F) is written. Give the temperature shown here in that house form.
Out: 70 (°F)
